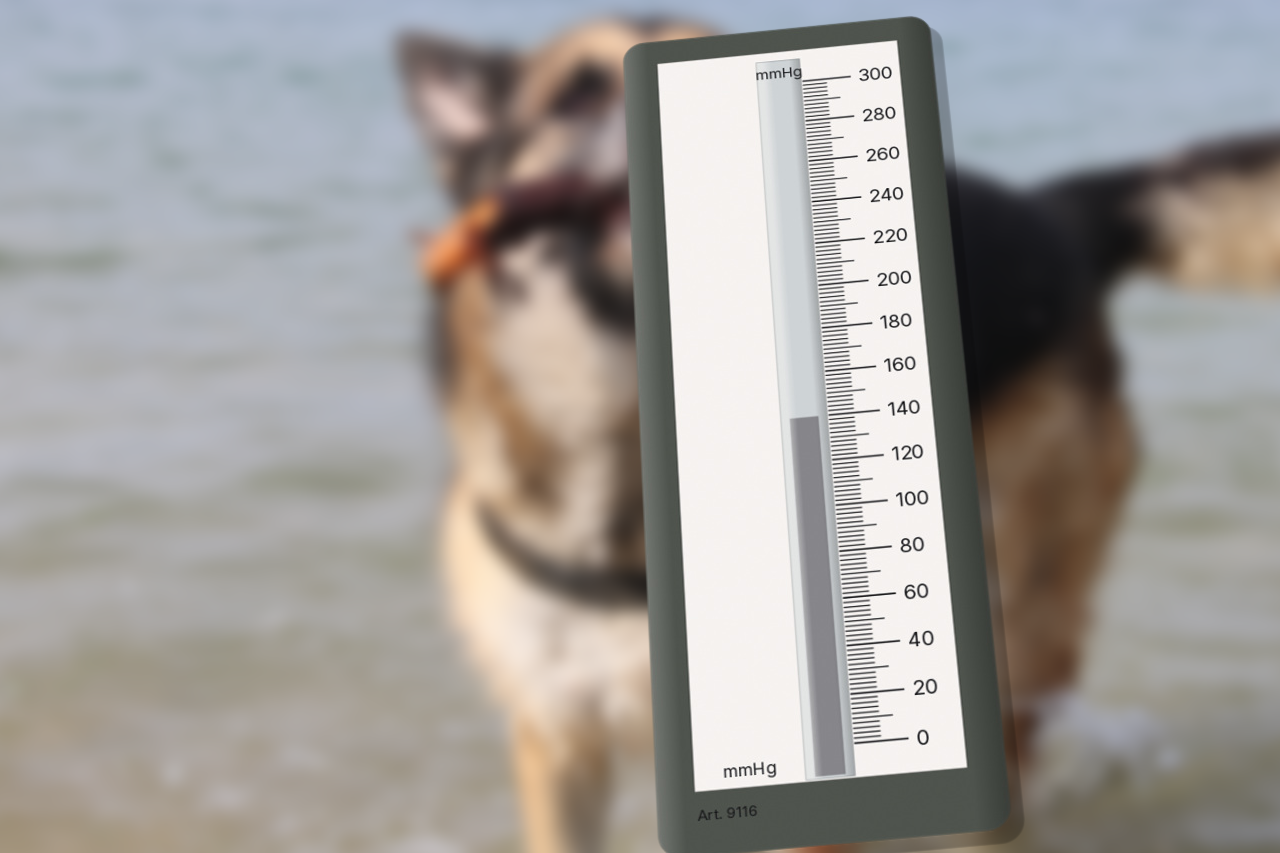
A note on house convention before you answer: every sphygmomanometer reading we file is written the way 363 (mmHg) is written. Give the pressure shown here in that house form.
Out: 140 (mmHg)
